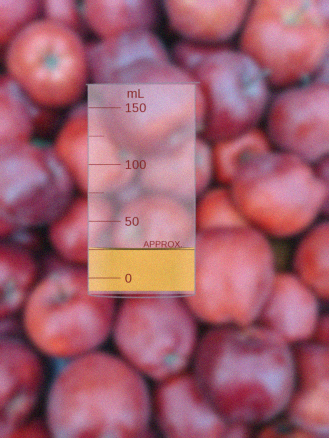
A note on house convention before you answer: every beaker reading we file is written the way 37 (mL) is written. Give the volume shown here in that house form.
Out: 25 (mL)
